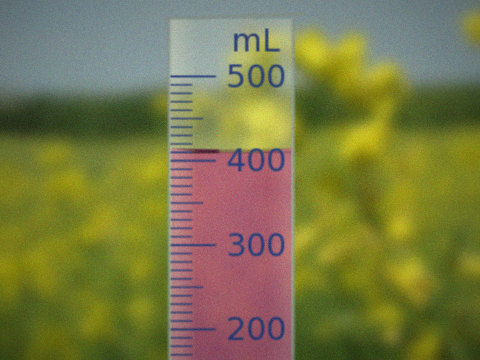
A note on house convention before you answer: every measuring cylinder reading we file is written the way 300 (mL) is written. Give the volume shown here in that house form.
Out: 410 (mL)
